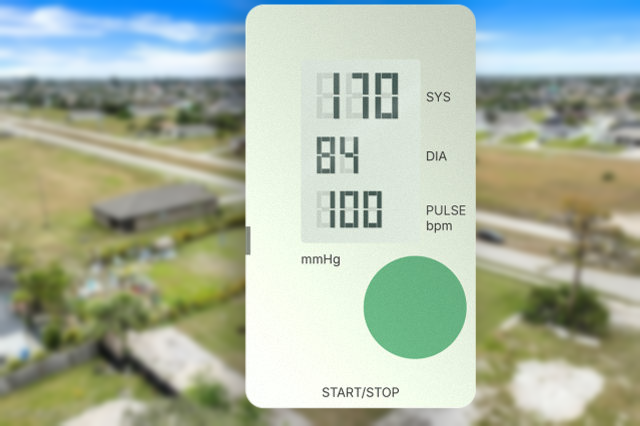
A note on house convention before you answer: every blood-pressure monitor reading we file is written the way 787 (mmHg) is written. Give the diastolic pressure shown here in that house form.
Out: 84 (mmHg)
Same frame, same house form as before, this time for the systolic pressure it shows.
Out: 170 (mmHg)
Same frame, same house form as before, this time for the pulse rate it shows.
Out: 100 (bpm)
